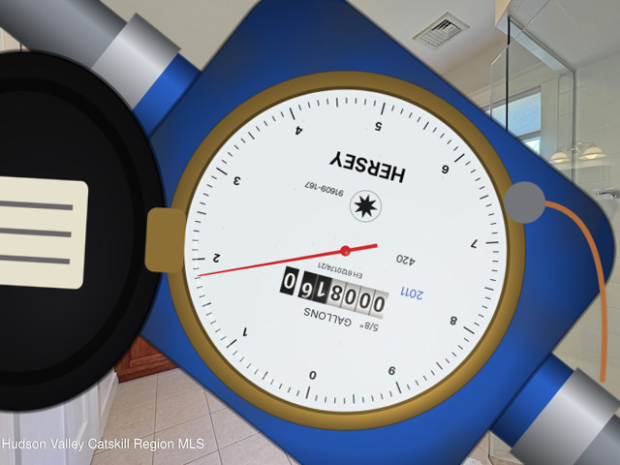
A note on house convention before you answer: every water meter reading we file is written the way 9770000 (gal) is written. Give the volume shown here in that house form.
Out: 8161.8 (gal)
